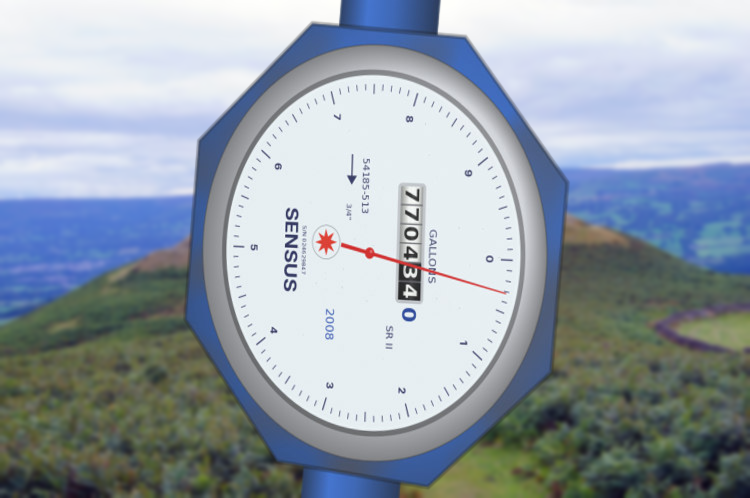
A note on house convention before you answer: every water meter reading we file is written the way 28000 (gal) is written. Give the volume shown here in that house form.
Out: 7704340.3 (gal)
